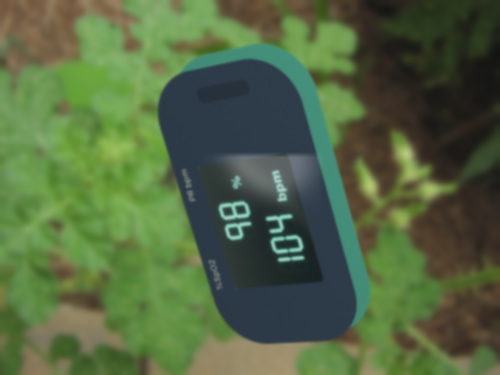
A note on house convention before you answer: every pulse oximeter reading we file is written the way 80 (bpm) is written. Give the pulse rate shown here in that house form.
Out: 104 (bpm)
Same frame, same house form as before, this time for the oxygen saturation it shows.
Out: 98 (%)
